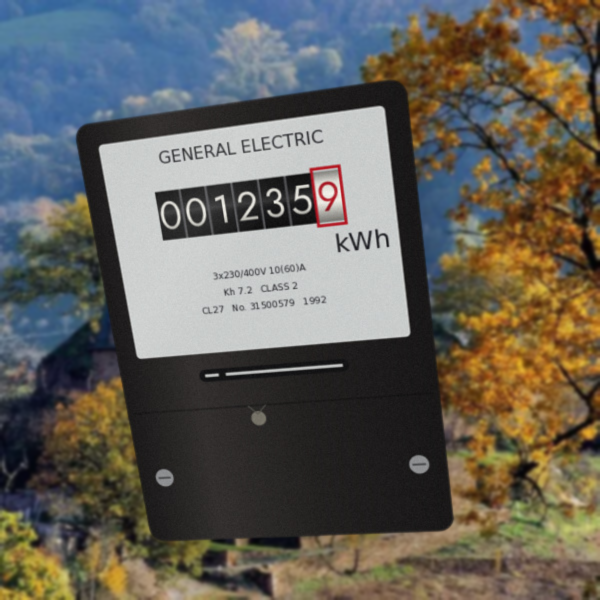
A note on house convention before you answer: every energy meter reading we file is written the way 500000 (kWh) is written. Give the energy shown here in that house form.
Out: 1235.9 (kWh)
